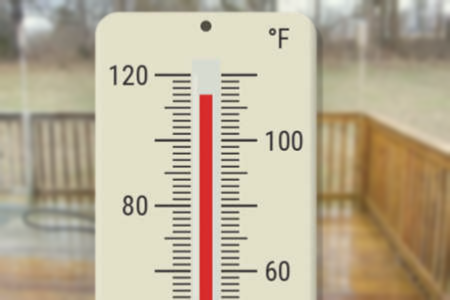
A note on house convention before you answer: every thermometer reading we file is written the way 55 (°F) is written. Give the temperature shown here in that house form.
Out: 114 (°F)
